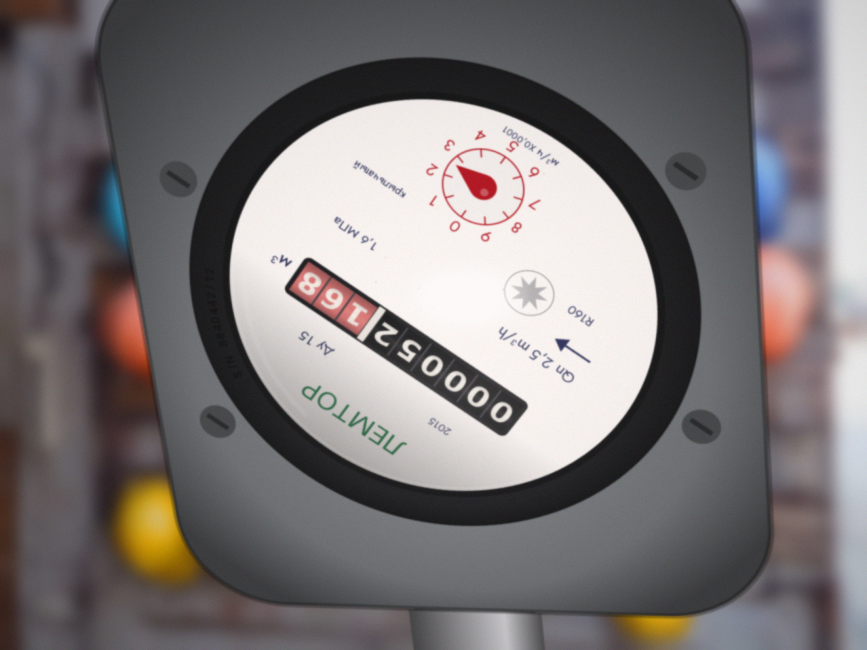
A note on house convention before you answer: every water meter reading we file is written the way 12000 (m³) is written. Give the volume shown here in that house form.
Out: 52.1682 (m³)
